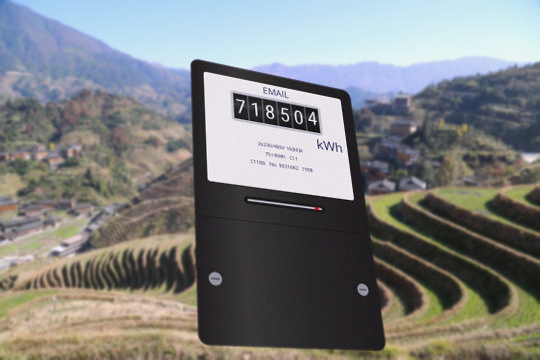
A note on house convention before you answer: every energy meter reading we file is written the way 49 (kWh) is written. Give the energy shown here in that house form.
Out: 718504 (kWh)
